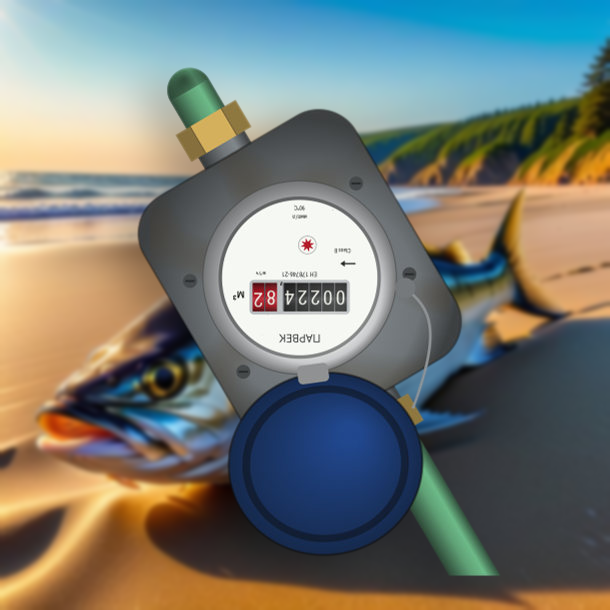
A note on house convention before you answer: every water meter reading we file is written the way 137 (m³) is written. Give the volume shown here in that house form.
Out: 224.82 (m³)
